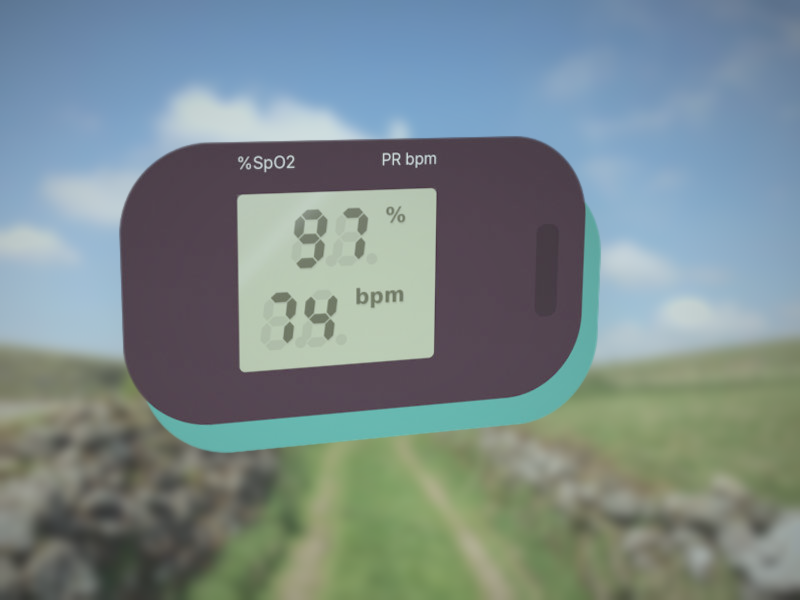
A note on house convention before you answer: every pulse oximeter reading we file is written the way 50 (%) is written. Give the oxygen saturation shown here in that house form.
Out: 97 (%)
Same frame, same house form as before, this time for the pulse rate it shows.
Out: 74 (bpm)
